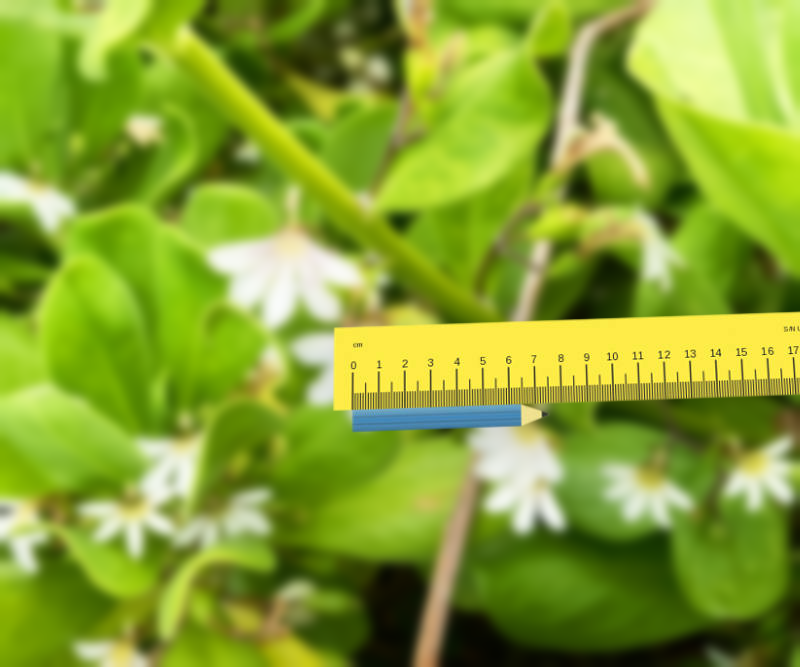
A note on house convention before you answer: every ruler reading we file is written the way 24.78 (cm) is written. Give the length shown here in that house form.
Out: 7.5 (cm)
